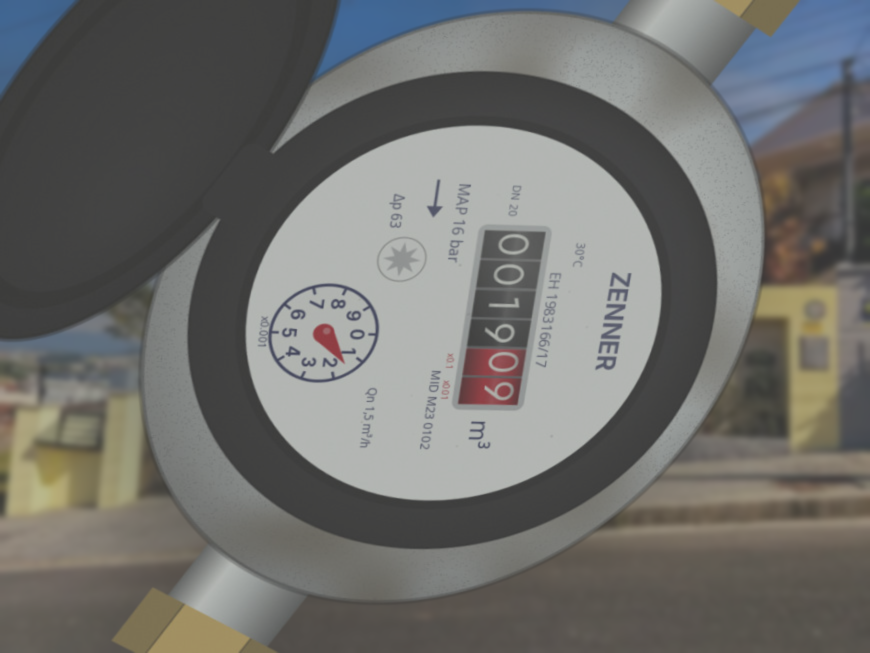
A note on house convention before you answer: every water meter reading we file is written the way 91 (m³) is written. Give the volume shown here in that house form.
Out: 19.091 (m³)
